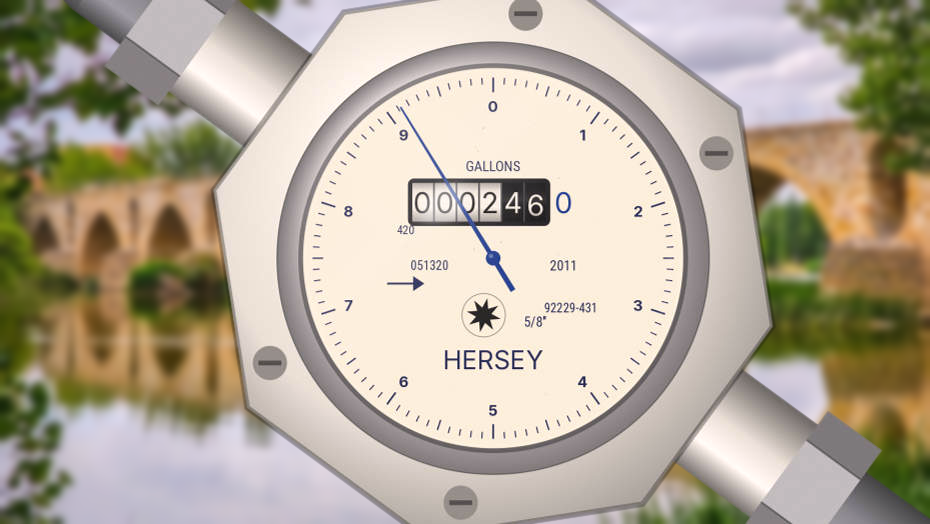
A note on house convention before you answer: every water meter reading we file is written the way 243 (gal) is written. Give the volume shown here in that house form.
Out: 2459.1 (gal)
